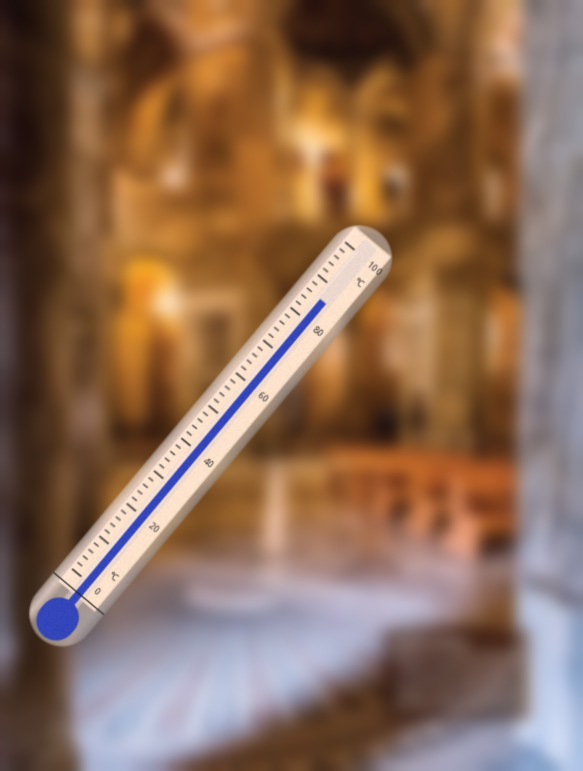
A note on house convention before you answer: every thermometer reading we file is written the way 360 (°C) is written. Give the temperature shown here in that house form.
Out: 86 (°C)
